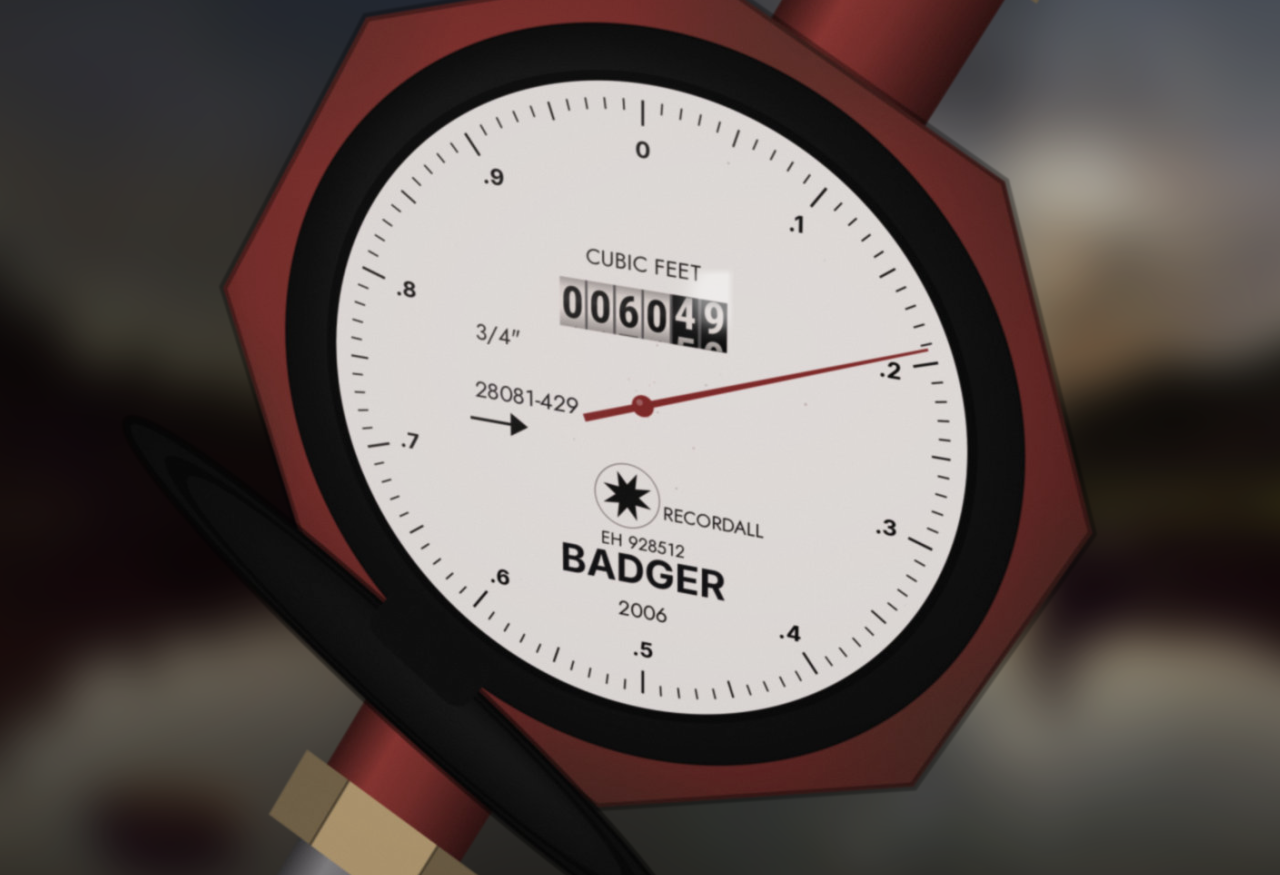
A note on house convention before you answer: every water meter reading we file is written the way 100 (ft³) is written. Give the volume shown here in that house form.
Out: 6049.19 (ft³)
